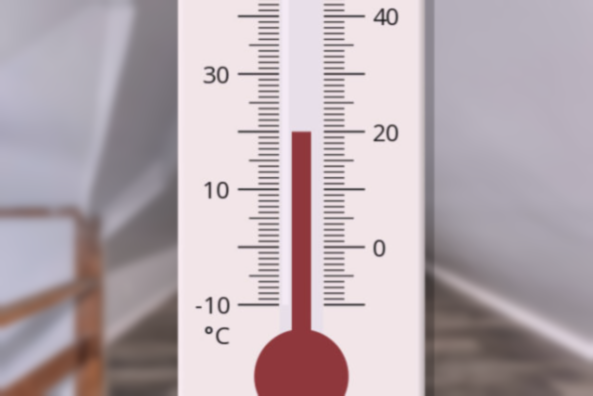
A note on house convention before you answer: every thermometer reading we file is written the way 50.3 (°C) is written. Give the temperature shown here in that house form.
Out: 20 (°C)
